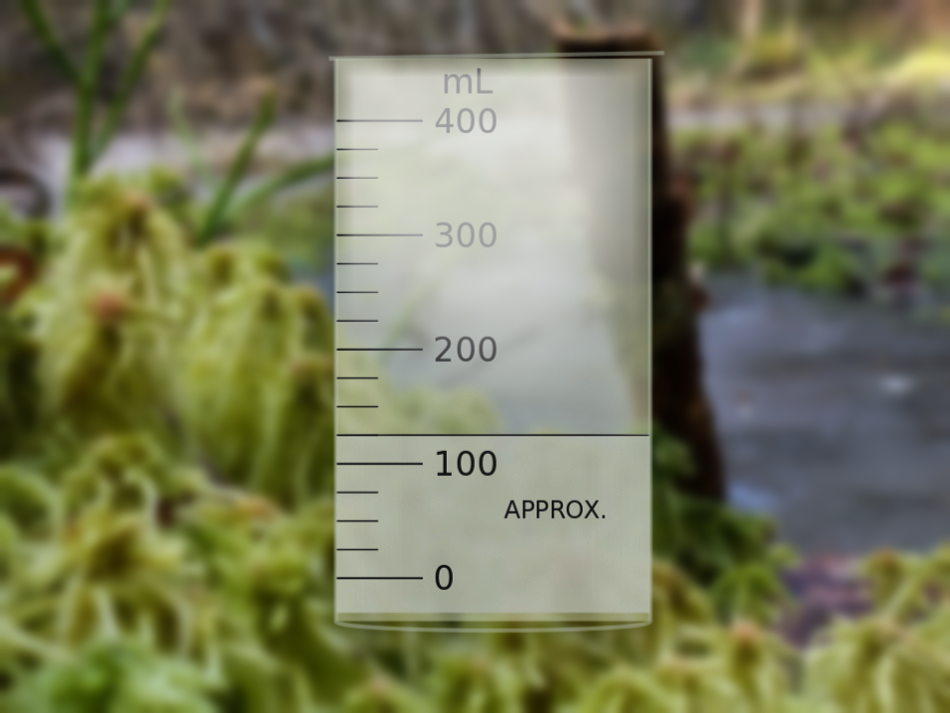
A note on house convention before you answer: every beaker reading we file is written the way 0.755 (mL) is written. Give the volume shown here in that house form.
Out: 125 (mL)
